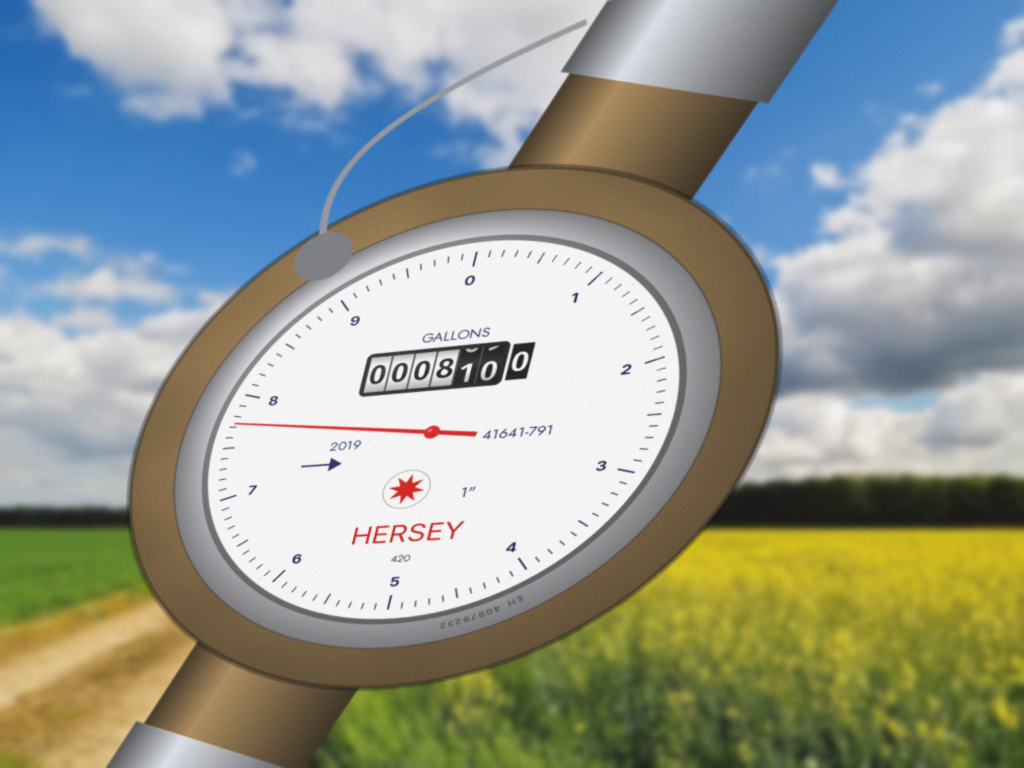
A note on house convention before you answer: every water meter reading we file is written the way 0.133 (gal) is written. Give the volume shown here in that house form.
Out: 8097.7 (gal)
